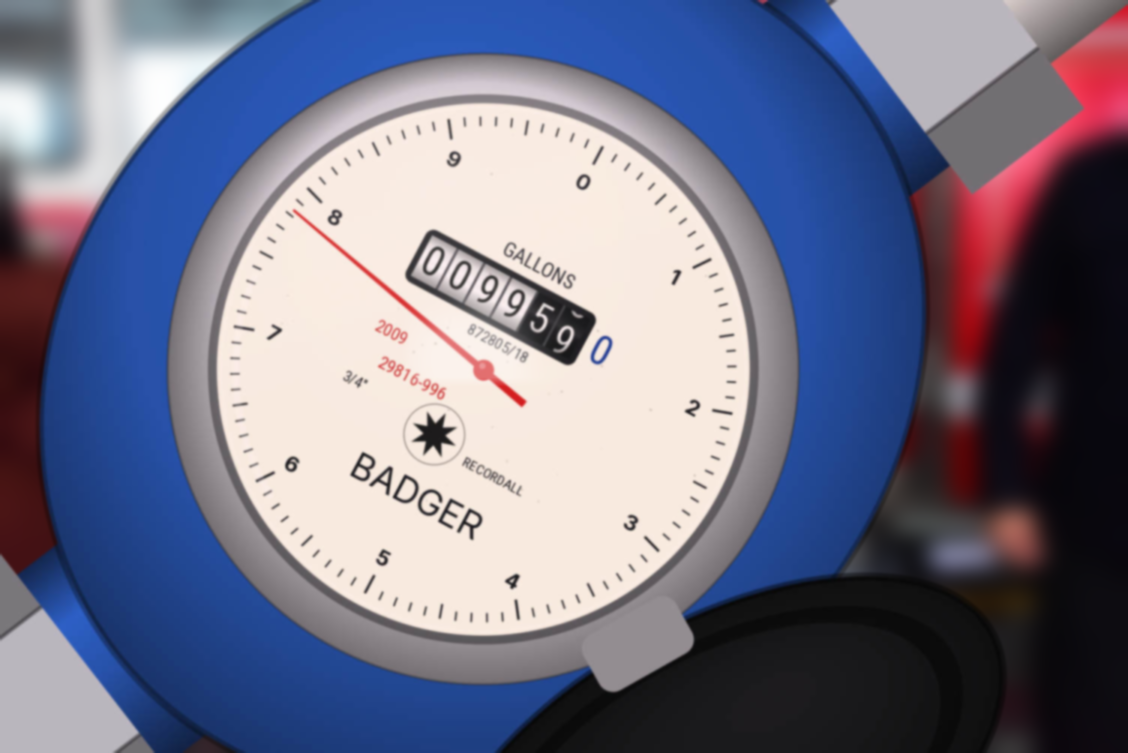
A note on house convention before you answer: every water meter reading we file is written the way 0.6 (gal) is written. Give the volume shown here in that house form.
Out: 99587.8 (gal)
